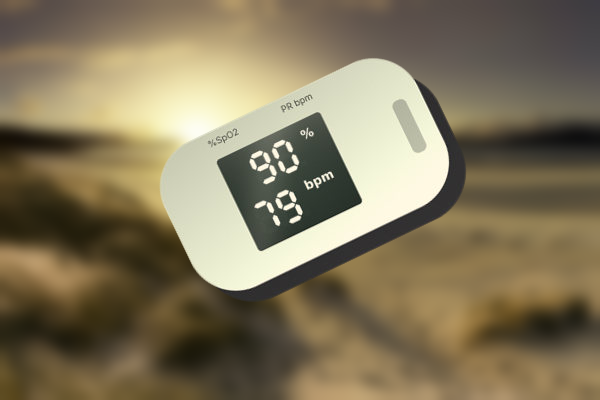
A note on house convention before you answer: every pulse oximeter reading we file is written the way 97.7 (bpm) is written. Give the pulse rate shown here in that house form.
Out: 79 (bpm)
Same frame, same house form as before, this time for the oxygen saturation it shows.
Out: 90 (%)
